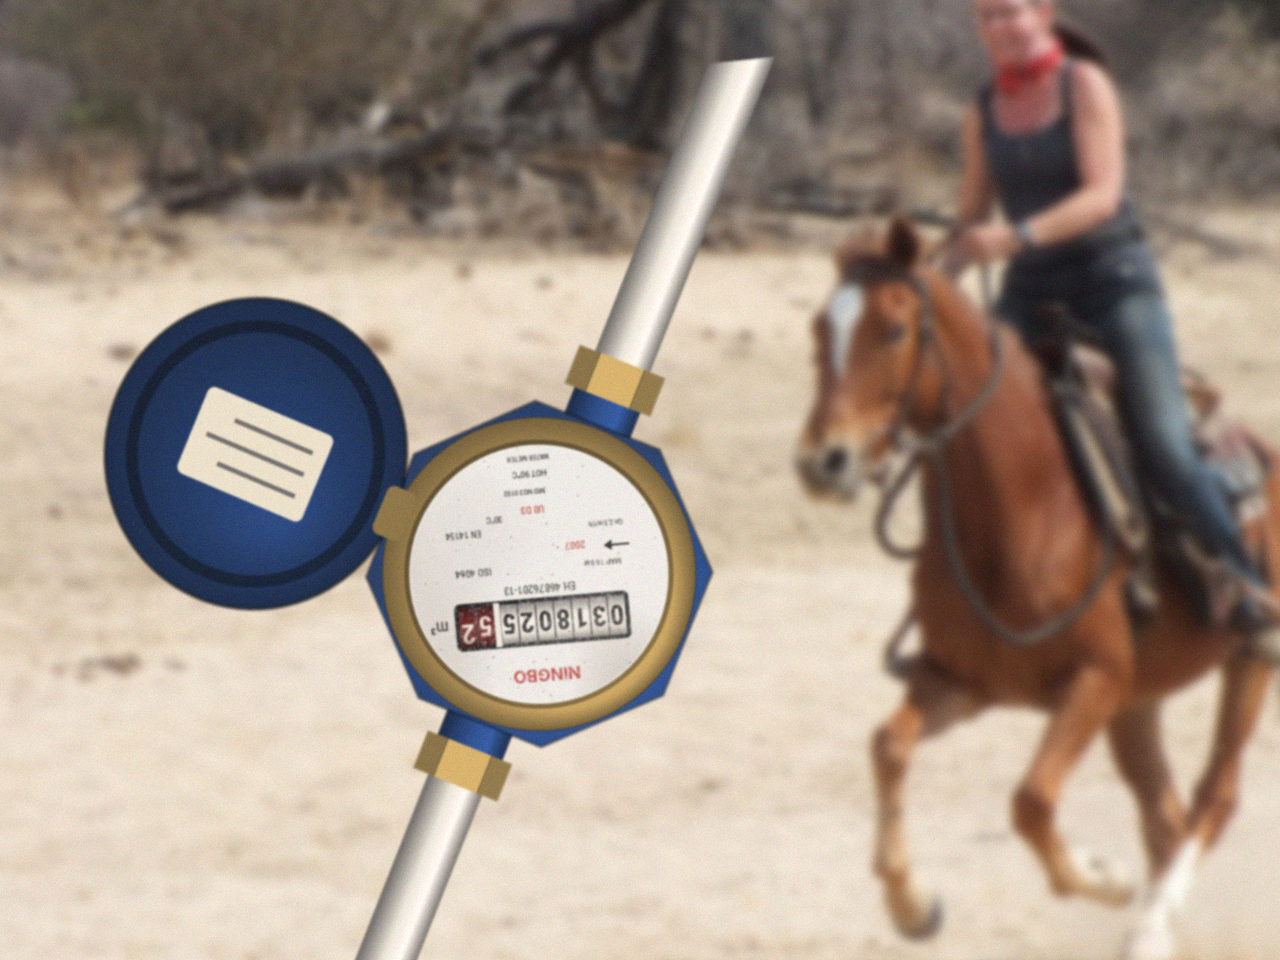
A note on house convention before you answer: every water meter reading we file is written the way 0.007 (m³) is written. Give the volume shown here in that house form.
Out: 318025.52 (m³)
